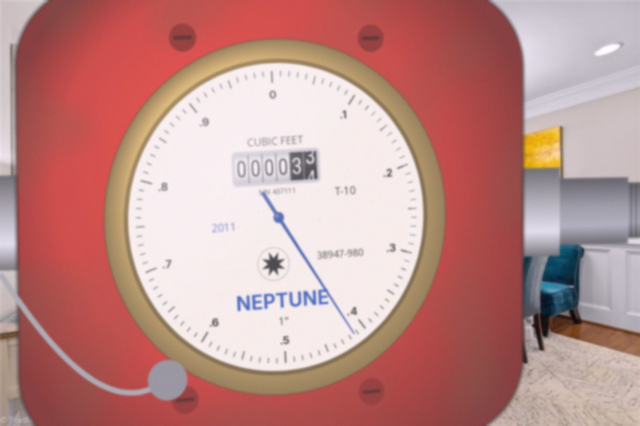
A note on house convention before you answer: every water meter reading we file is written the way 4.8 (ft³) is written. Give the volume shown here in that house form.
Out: 33.41 (ft³)
